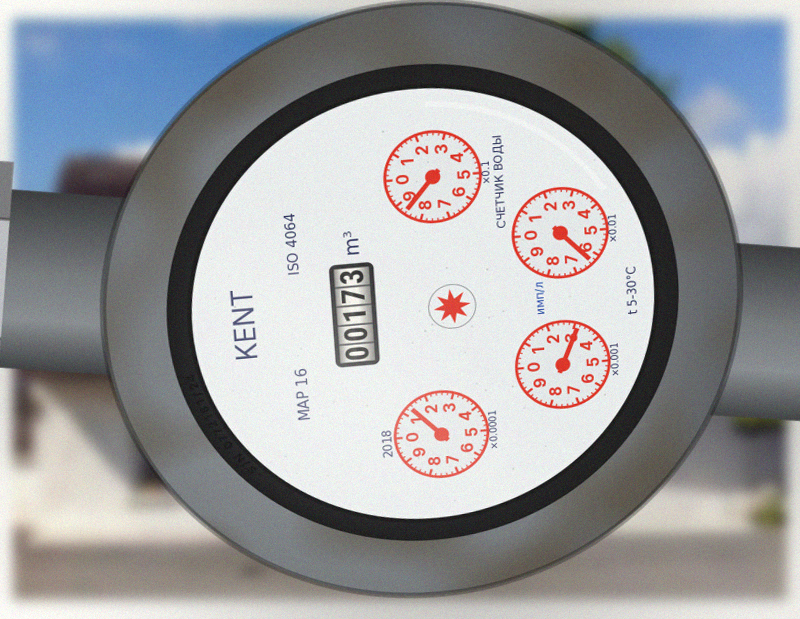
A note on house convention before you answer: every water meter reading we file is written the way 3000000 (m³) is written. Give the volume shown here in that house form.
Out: 173.8631 (m³)
